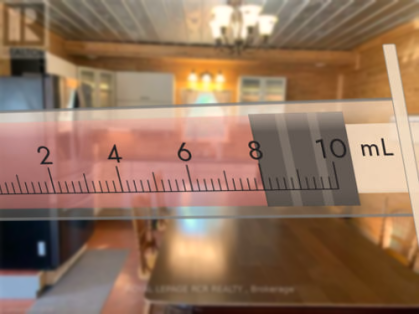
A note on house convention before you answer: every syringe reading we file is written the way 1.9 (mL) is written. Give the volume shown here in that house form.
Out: 8 (mL)
